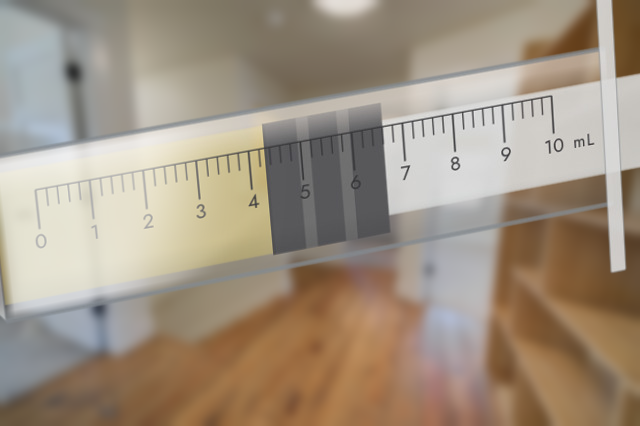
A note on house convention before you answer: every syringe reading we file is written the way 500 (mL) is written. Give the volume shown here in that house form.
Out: 4.3 (mL)
